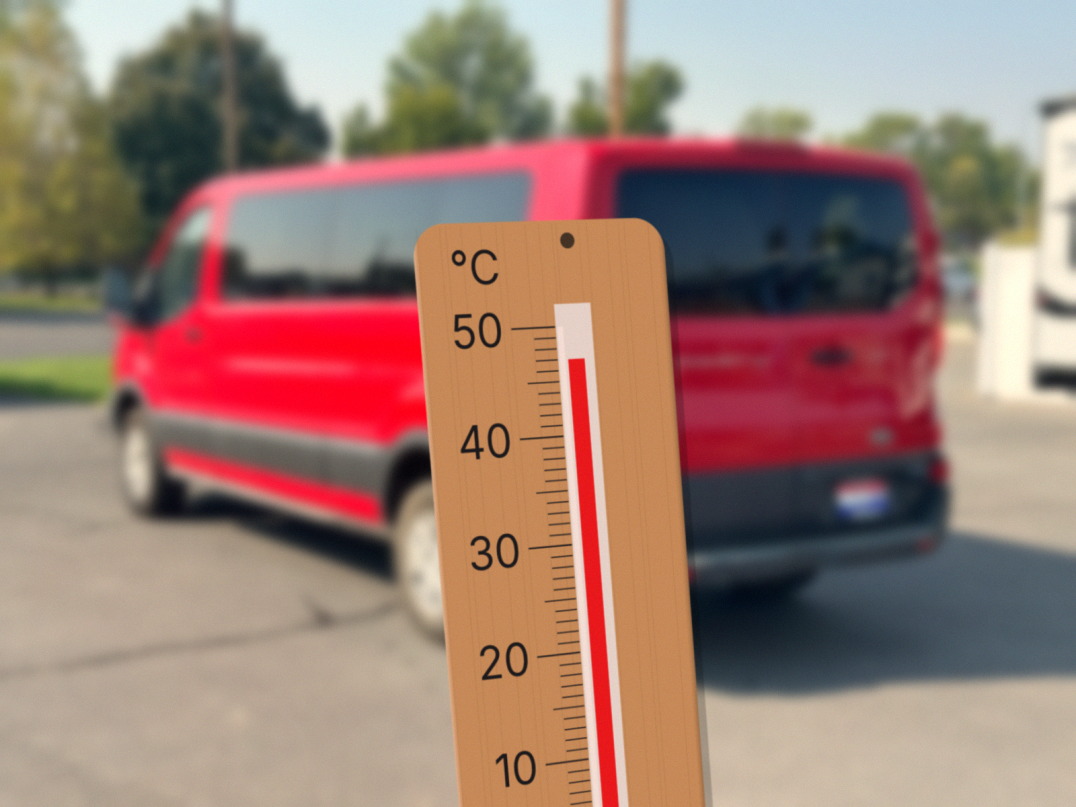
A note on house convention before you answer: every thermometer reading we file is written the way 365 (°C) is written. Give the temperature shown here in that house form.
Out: 47 (°C)
